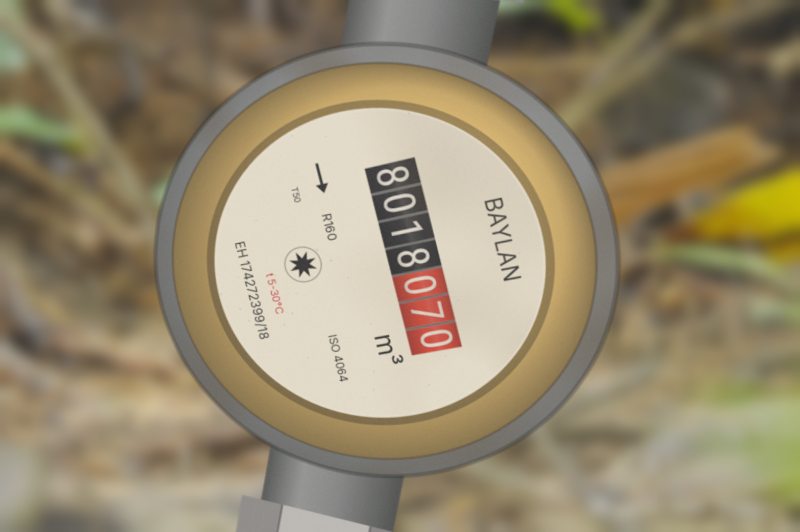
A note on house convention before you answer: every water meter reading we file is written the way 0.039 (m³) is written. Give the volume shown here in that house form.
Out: 8018.070 (m³)
